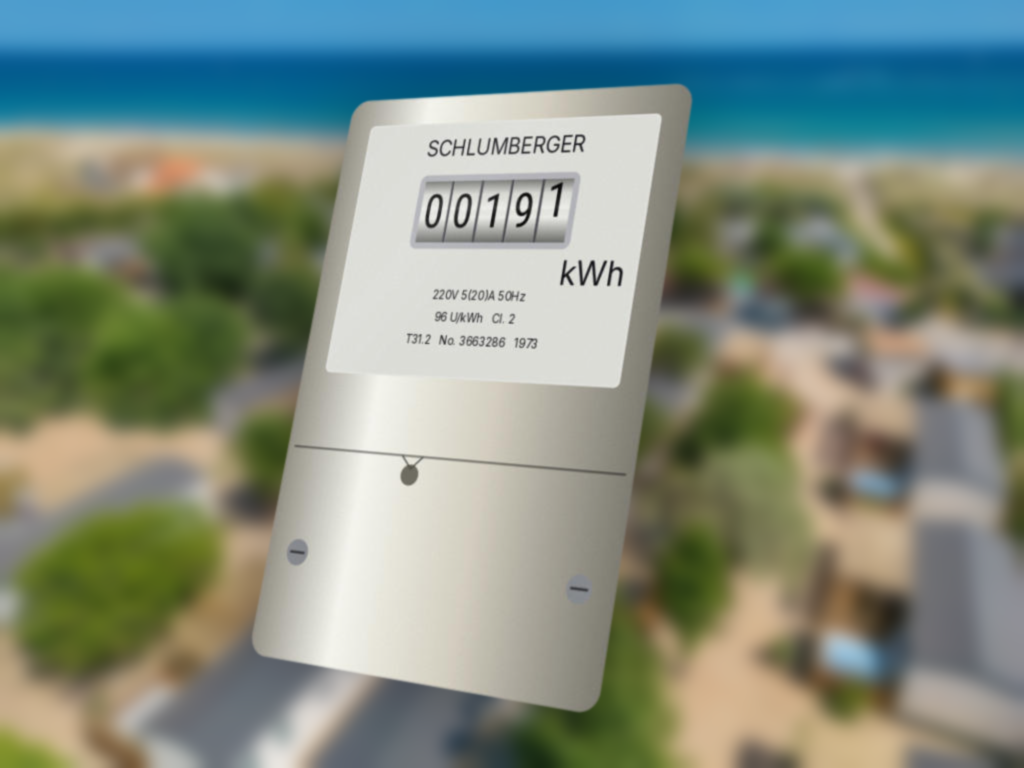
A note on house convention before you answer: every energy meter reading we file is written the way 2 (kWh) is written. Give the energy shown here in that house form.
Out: 191 (kWh)
